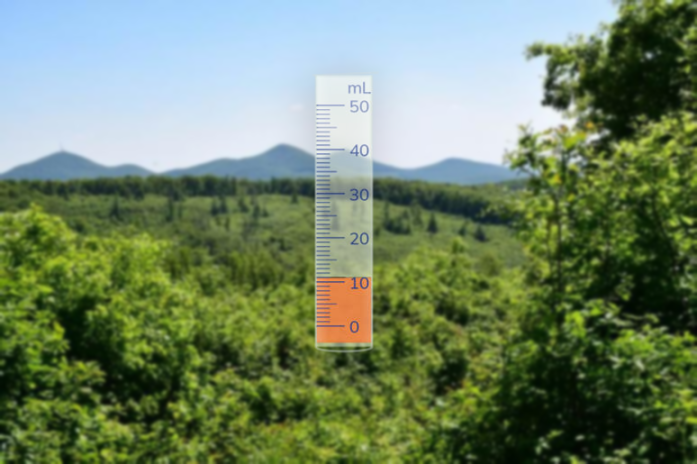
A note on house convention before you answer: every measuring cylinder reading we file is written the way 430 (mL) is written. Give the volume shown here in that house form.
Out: 11 (mL)
